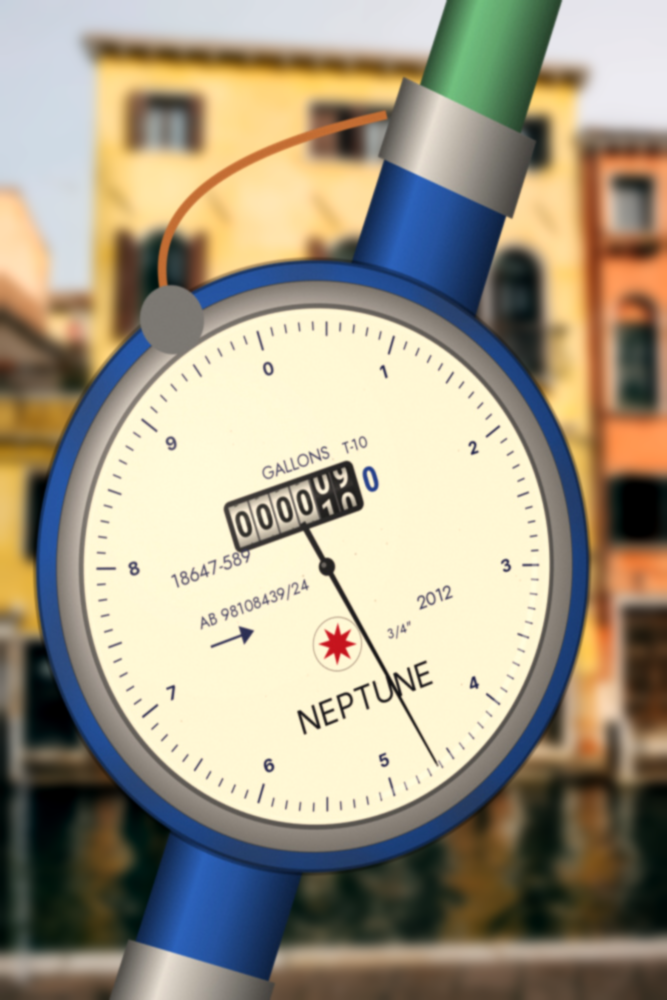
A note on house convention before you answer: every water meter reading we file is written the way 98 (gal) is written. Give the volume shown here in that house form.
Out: 94.6 (gal)
